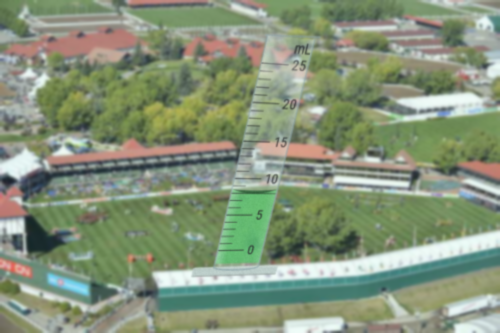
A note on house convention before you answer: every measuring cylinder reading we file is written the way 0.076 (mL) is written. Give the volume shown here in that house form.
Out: 8 (mL)
